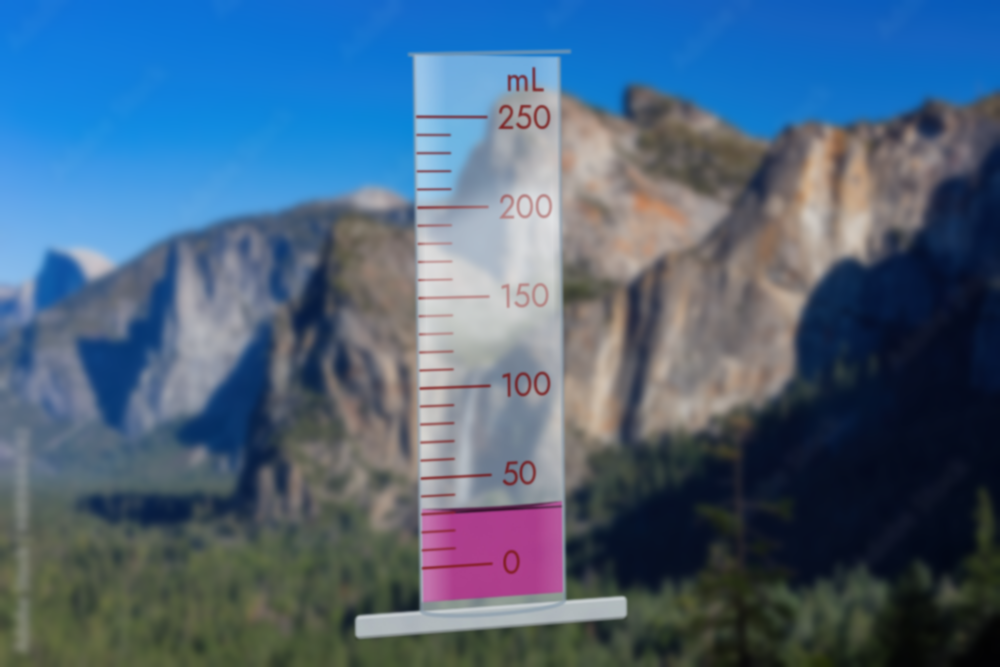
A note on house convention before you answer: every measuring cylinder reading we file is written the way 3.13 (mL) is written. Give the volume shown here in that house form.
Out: 30 (mL)
